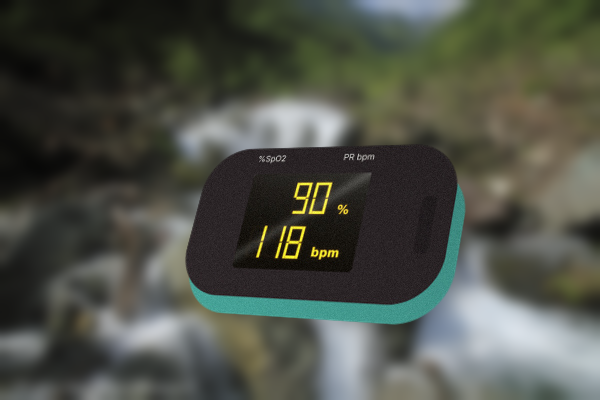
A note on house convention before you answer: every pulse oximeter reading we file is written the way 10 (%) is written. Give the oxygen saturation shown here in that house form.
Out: 90 (%)
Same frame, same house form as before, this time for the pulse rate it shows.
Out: 118 (bpm)
